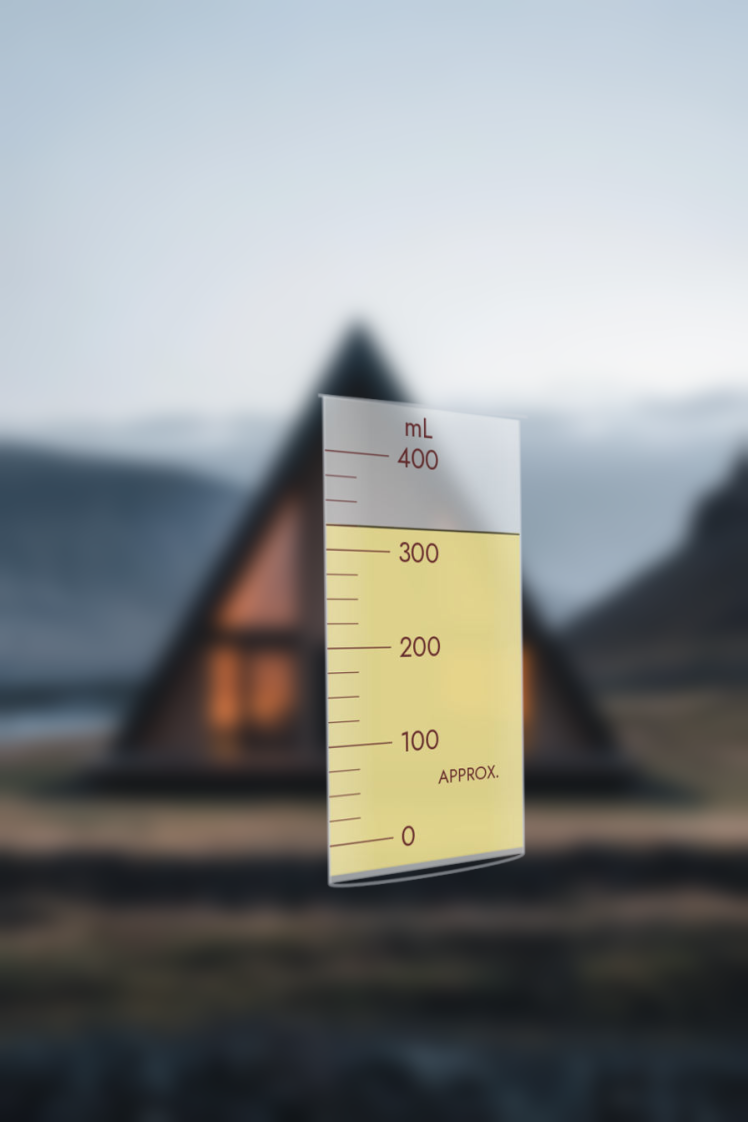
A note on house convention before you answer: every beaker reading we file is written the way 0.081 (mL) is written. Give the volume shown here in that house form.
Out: 325 (mL)
